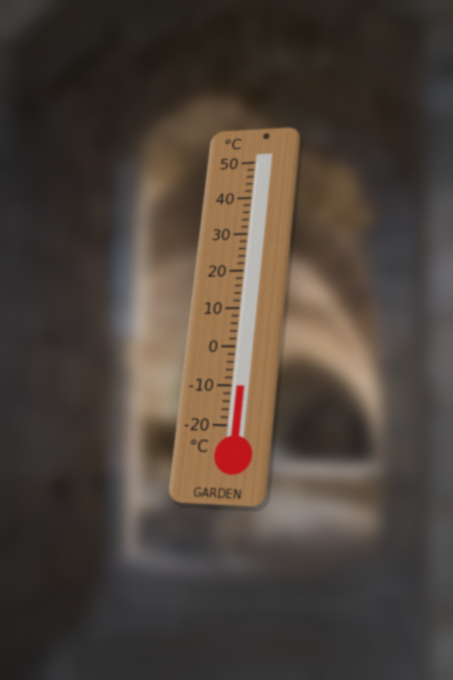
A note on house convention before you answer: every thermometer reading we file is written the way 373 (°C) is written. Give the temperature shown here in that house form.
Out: -10 (°C)
